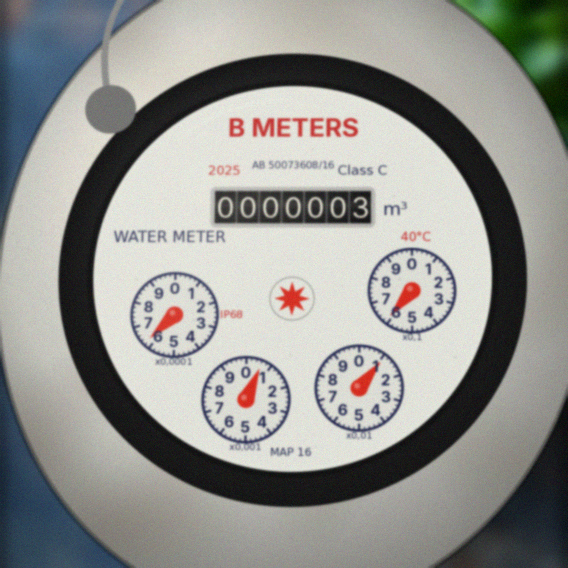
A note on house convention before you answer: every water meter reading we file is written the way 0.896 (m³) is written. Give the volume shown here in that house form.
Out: 3.6106 (m³)
